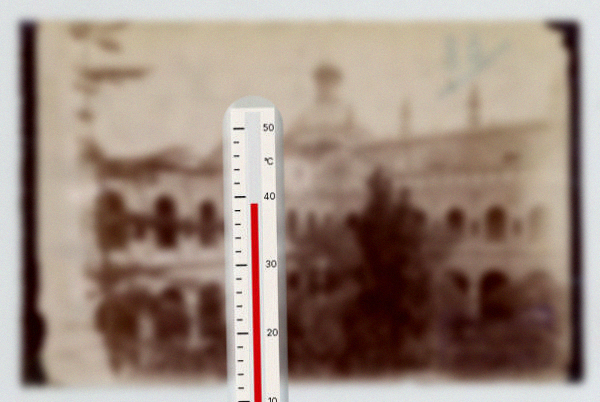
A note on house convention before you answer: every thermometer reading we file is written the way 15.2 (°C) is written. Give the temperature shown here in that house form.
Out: 39 (°C)
